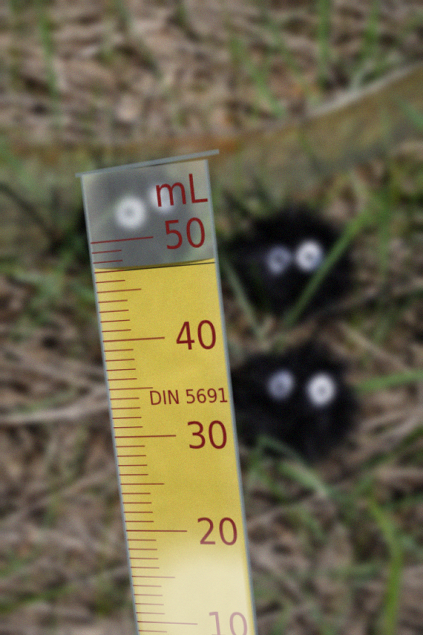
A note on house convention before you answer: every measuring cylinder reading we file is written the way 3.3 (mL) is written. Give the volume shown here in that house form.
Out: 47 (mL)
